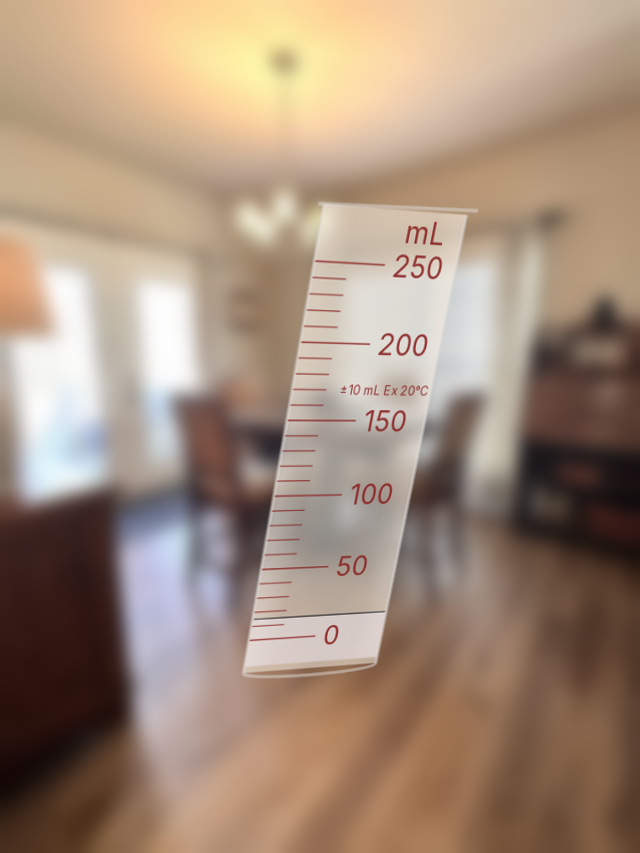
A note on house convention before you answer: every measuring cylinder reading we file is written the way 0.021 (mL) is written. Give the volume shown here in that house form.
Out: 15 (mL)
